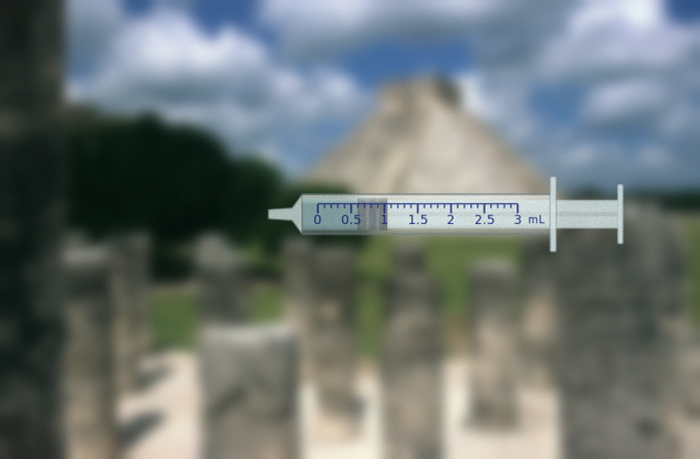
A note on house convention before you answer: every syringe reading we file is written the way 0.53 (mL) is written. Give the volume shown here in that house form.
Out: 0.6 (mL)
